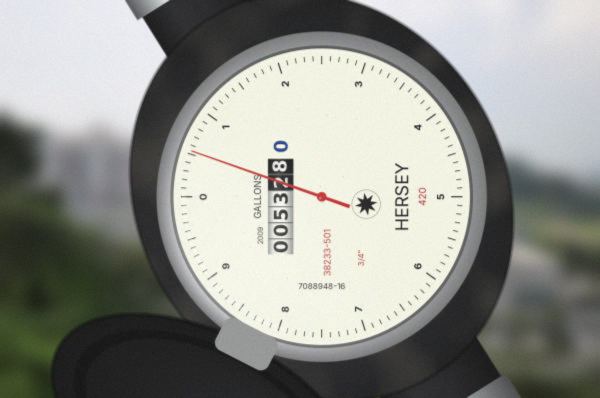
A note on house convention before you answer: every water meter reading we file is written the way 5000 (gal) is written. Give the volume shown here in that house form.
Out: 53280.5 (gal)
